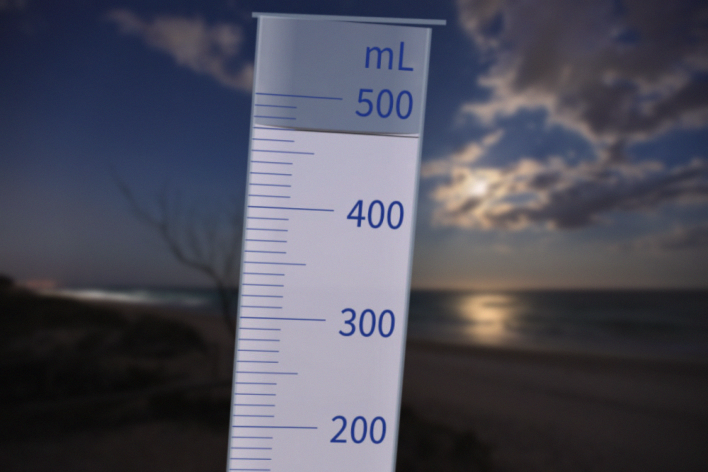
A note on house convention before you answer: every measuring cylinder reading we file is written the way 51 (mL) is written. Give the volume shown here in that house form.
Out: 470 (mL)
